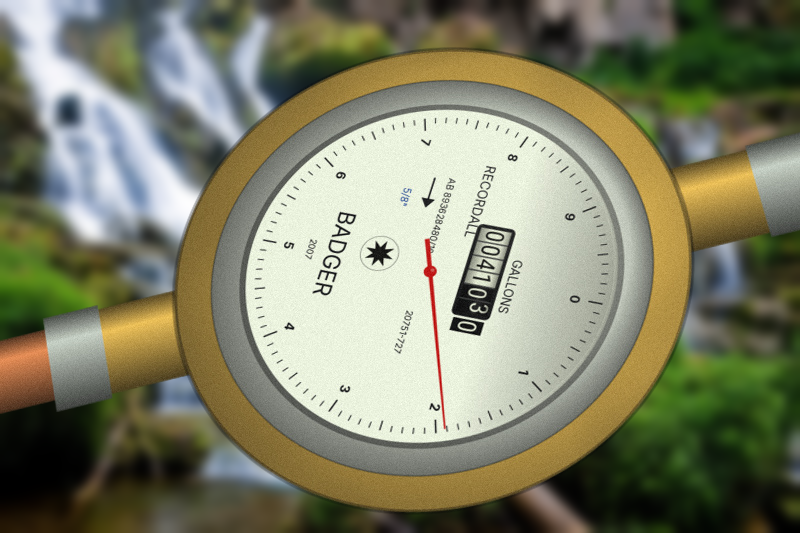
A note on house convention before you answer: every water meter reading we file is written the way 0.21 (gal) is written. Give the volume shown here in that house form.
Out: 41031.9 (gal)
